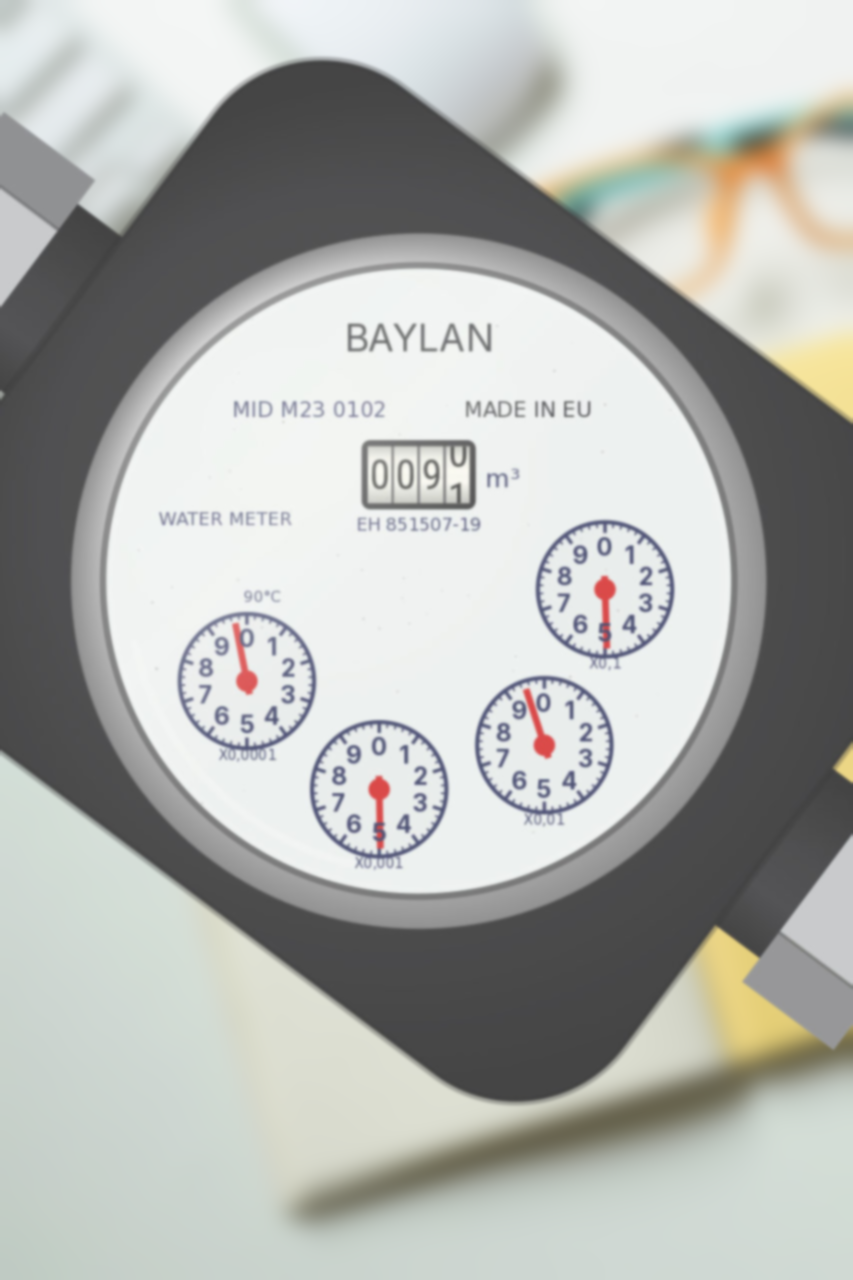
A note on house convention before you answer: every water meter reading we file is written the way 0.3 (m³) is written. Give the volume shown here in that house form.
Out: 90.4949 (m³)
